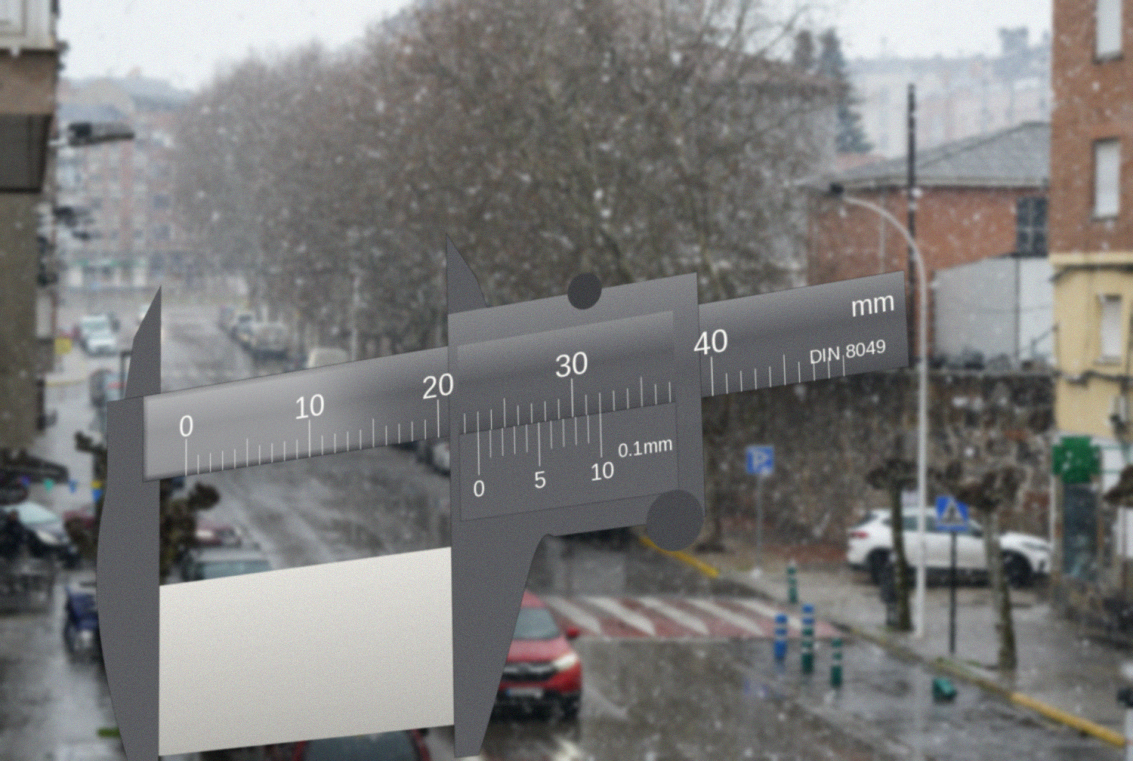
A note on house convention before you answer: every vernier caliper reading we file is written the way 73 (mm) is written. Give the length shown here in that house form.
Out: 23.0 (mm)
